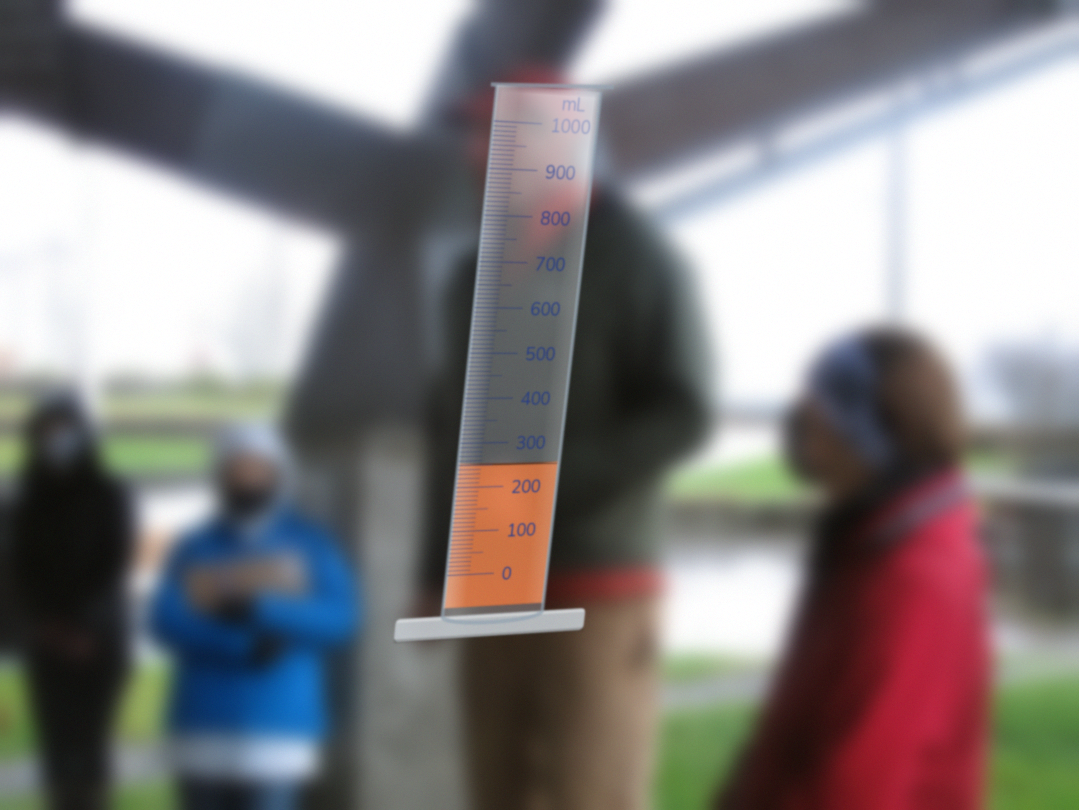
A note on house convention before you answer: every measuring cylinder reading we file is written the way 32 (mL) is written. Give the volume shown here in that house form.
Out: 250 (mL)
